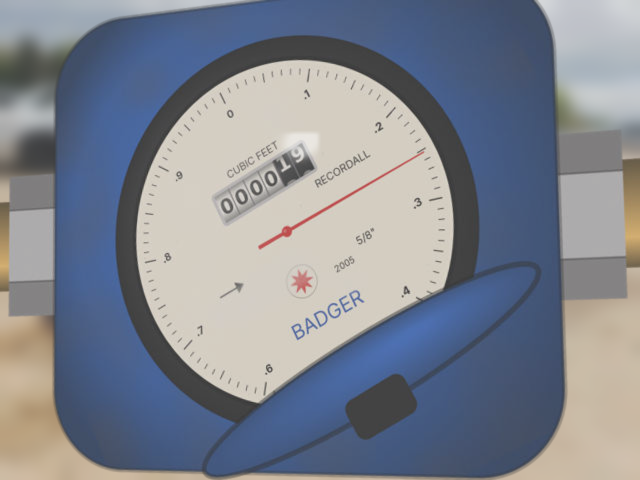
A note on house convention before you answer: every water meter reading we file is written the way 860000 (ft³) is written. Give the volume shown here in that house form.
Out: 19.25 (ft³)
